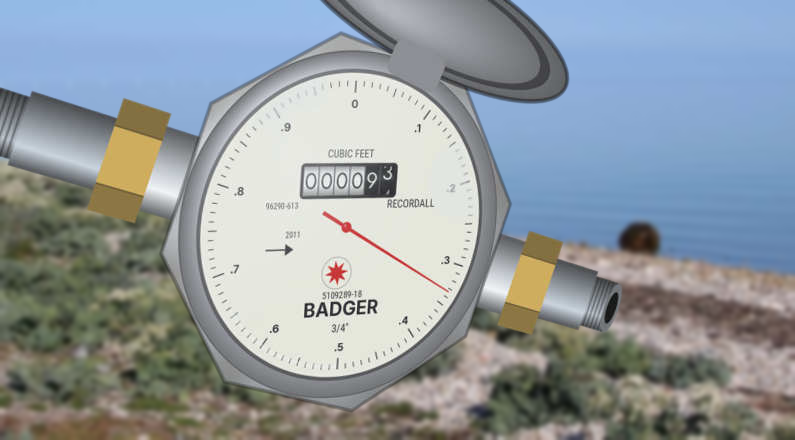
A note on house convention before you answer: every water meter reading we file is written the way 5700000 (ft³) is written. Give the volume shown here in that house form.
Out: 93.33 (ft³)
